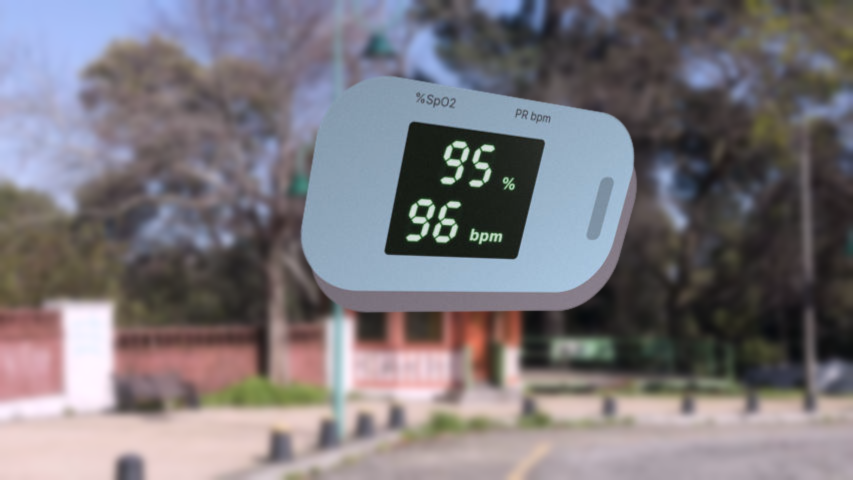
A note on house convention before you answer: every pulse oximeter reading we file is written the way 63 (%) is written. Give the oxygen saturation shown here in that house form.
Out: 95 (%)
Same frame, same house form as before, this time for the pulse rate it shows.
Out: 96 (bpm)
